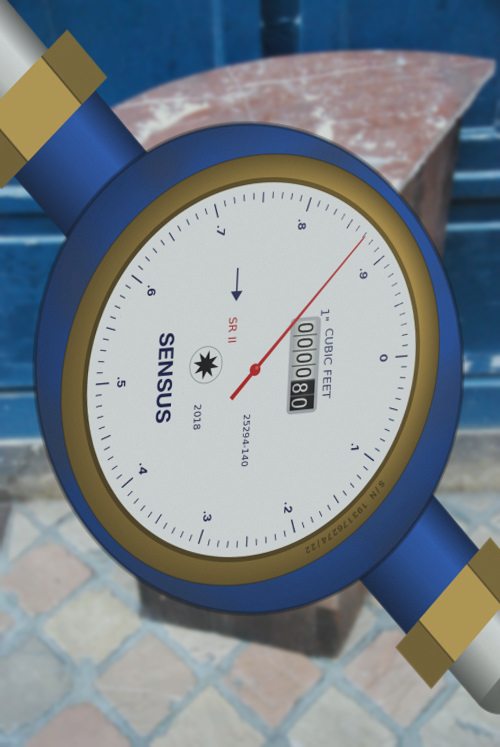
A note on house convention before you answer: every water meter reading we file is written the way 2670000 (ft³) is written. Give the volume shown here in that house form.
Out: 79.87 (ft³)
